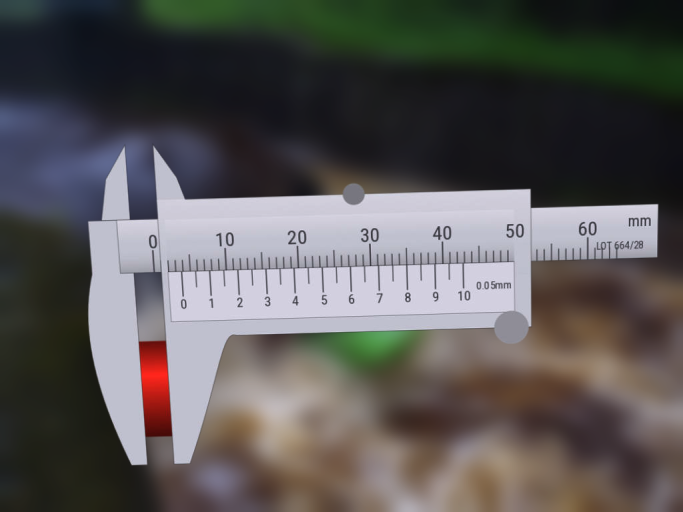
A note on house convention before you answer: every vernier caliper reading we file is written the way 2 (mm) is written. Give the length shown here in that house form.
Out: 3.8 (mm)
